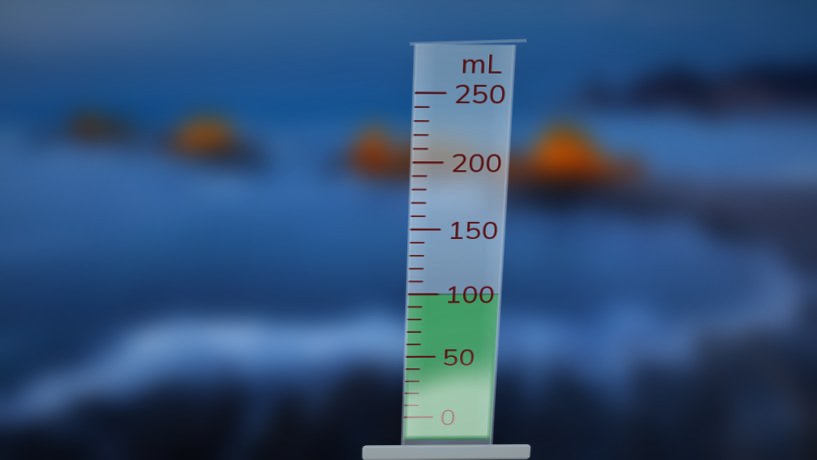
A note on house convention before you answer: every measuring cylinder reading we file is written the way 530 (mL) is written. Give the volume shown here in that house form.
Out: 100 (mL)
